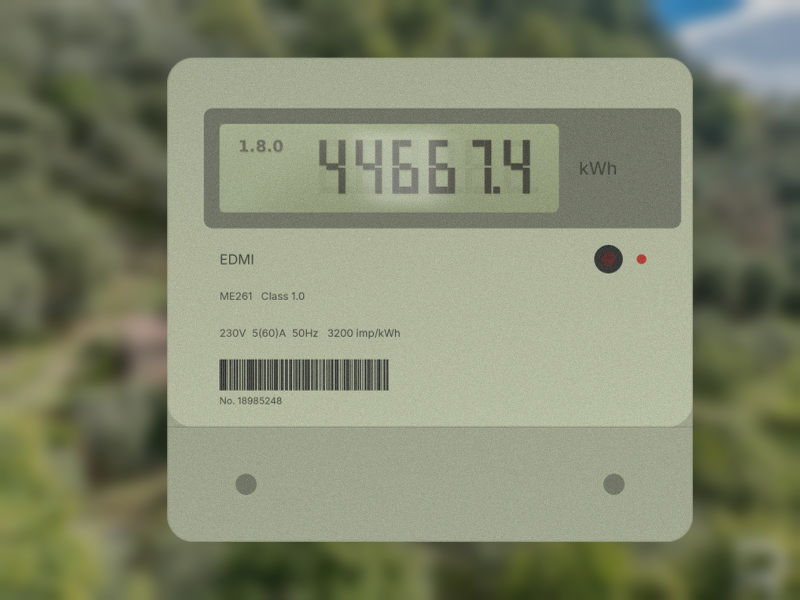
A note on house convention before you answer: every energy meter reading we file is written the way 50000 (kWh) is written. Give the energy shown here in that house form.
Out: 44667.4 (kWh)
